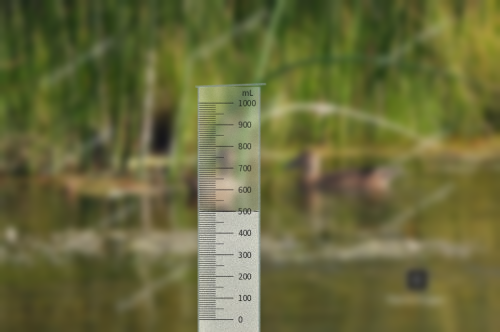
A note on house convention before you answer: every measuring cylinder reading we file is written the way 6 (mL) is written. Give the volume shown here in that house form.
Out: 500 (mL)
